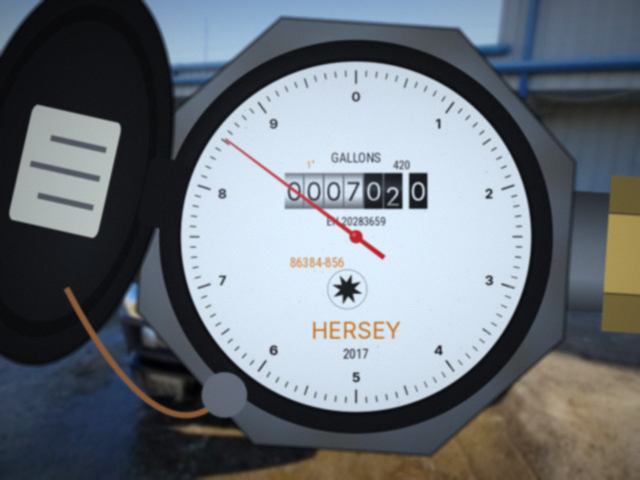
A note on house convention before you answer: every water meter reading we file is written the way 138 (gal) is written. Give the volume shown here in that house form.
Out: 7018.5 (gal)
